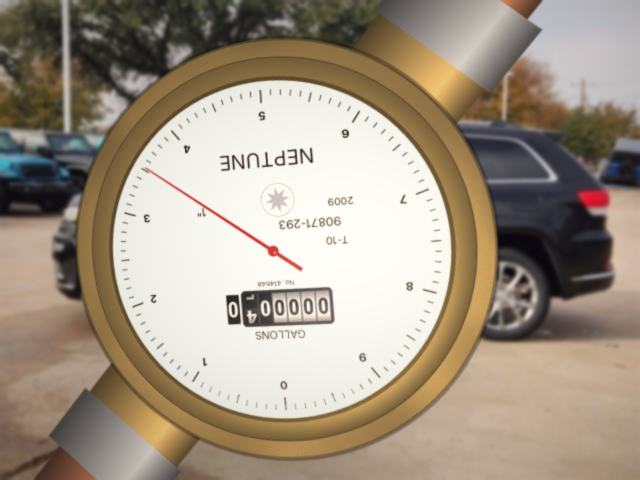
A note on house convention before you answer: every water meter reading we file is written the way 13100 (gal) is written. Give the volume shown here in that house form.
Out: 43.5 (gal)
